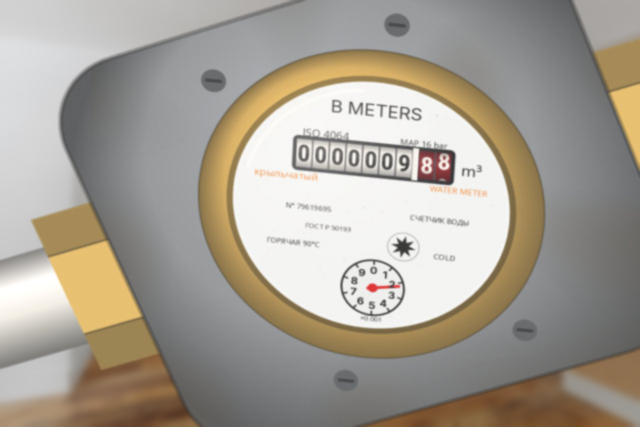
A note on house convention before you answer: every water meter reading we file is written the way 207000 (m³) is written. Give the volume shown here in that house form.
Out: 9.882 (m³)
